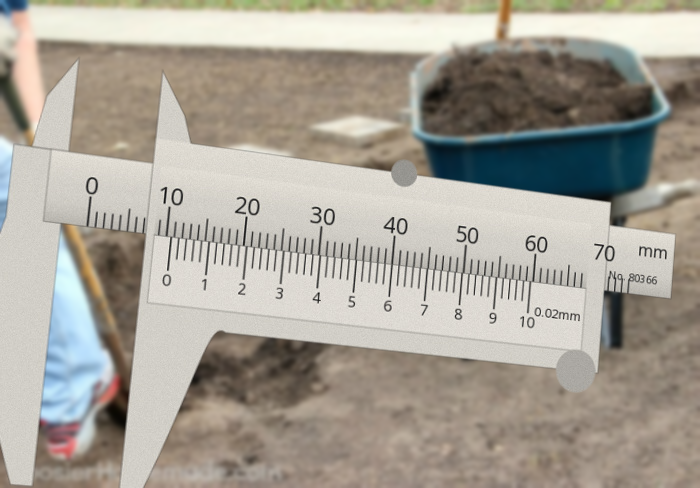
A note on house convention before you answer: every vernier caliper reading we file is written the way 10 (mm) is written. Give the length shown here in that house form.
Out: 10.6 (mm)
